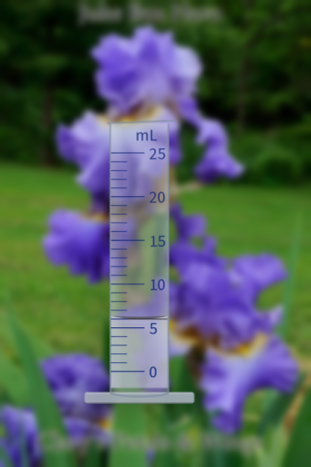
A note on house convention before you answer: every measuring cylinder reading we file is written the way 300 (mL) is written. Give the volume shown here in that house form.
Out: 6 (mL)
